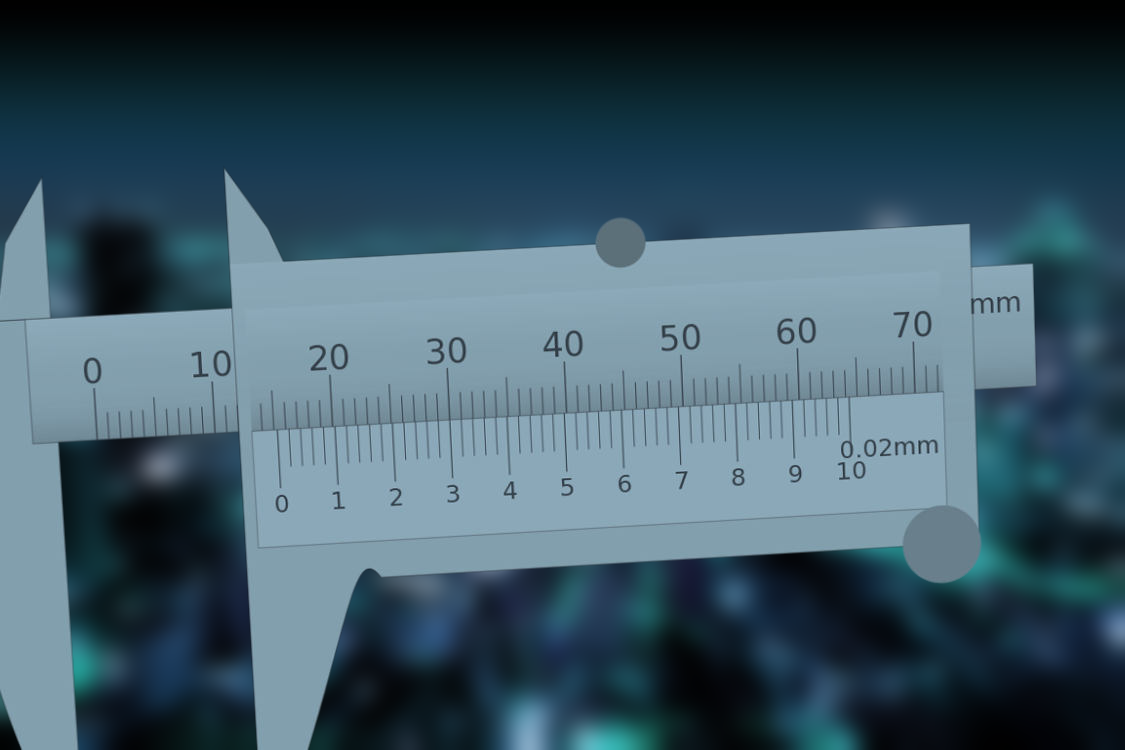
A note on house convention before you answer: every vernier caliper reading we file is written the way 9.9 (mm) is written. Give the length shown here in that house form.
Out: 15.3 (mm)
